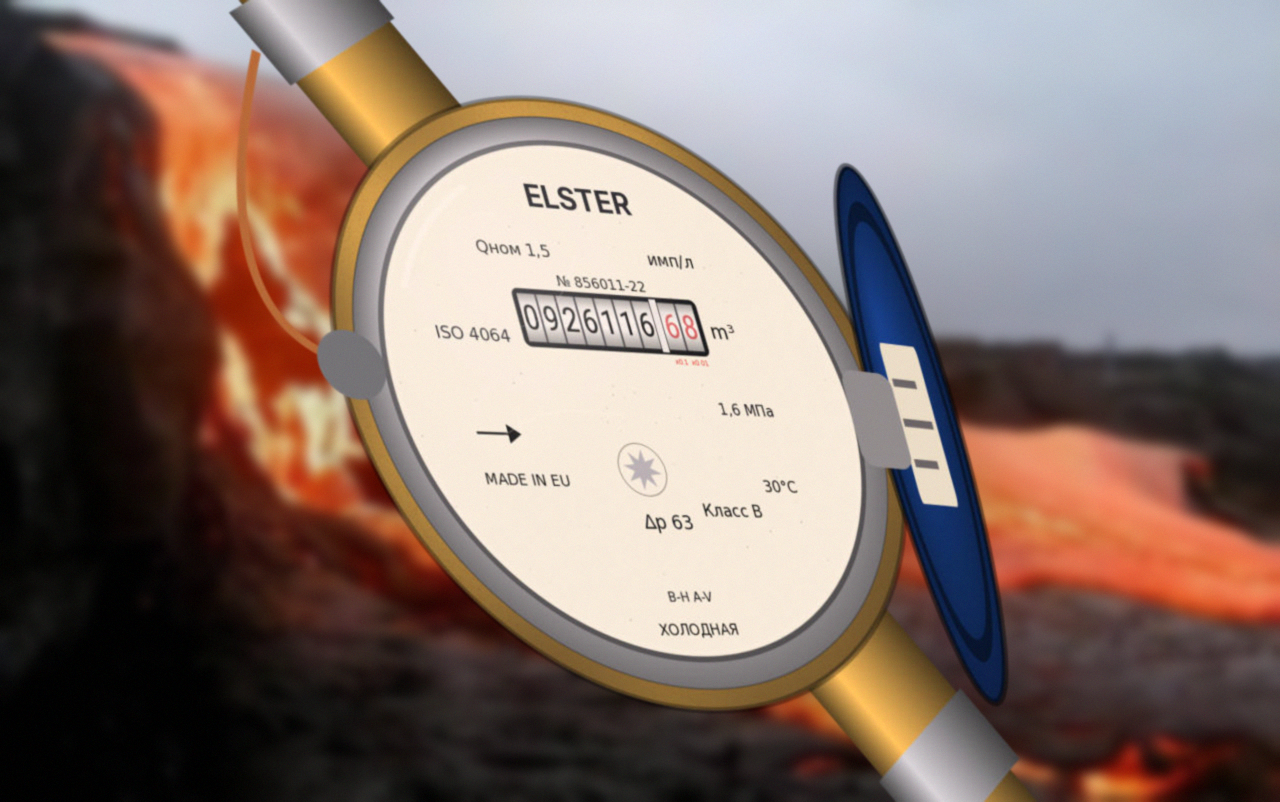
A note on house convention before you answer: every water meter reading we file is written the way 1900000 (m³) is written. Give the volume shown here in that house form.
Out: 926116.68 (m³)
